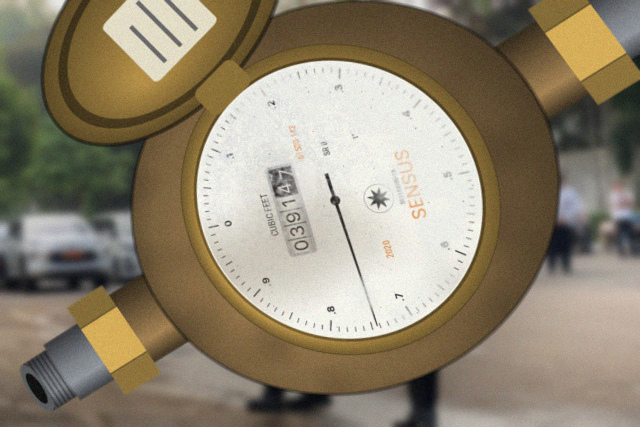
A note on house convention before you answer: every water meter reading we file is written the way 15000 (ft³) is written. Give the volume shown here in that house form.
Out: 39146.74 (ft³)
